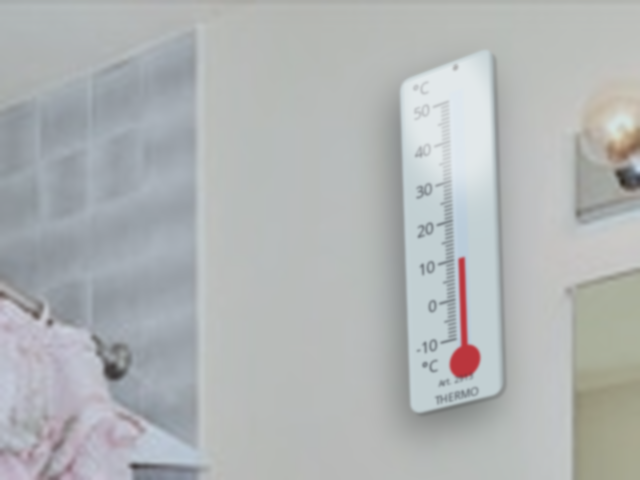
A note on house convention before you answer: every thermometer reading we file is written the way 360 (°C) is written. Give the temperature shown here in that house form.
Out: 10 (°C)
